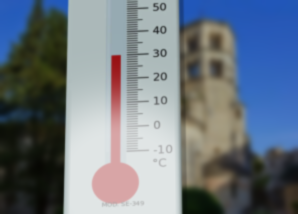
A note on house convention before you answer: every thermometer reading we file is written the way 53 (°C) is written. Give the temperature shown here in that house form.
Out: 30 (°C)
